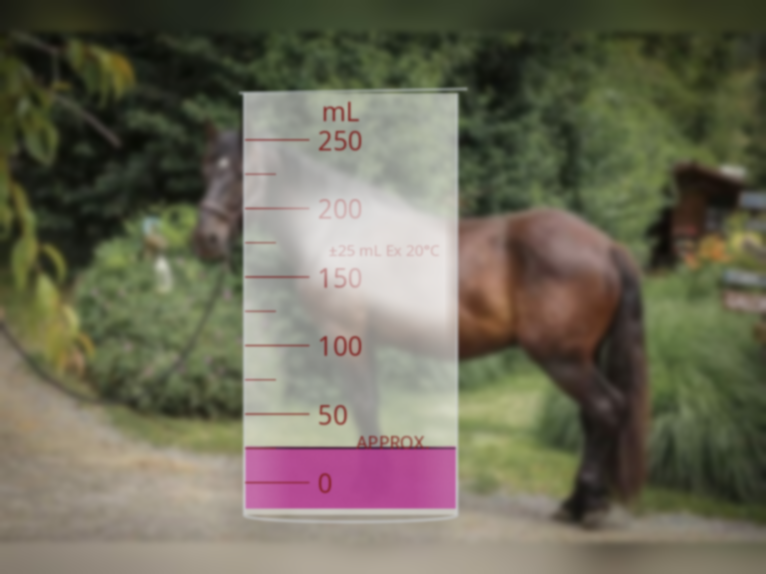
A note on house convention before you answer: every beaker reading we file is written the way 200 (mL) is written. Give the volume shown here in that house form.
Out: 25 (mL)
